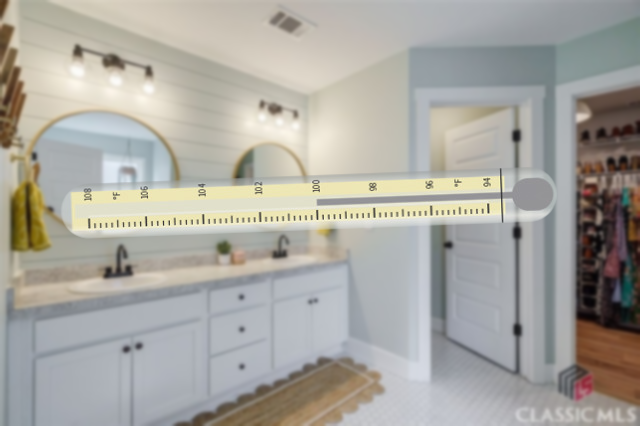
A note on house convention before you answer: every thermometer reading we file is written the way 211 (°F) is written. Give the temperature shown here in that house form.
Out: 100 (°F)
